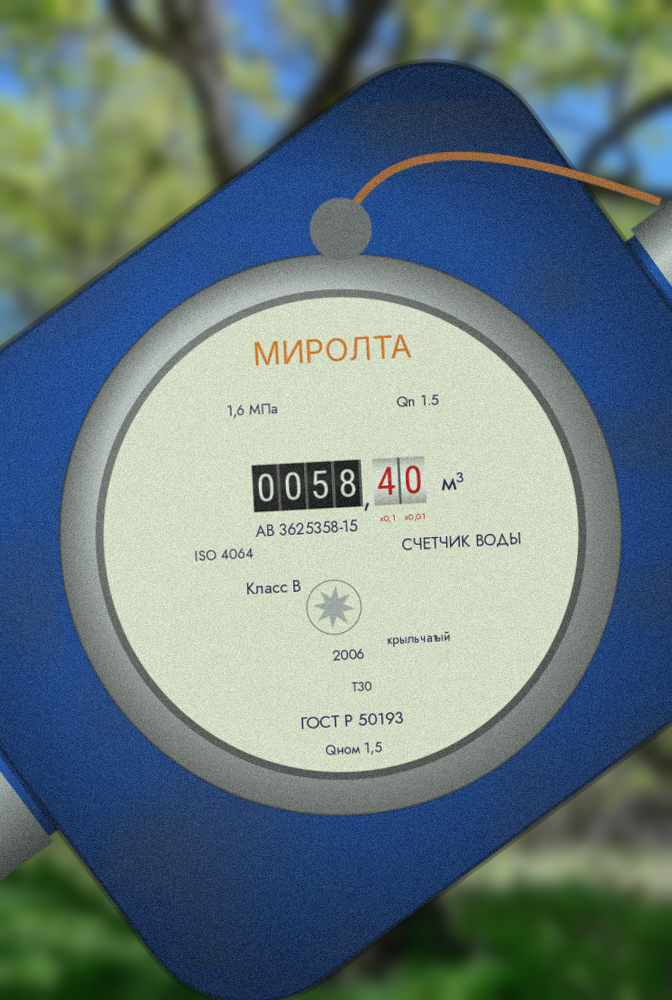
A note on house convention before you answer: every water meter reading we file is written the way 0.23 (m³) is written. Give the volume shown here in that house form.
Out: 58.40 (m³)
